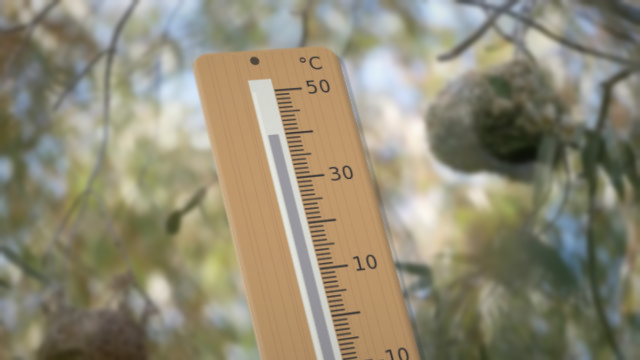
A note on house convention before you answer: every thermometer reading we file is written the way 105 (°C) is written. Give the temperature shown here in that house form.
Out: 40 (°C)
